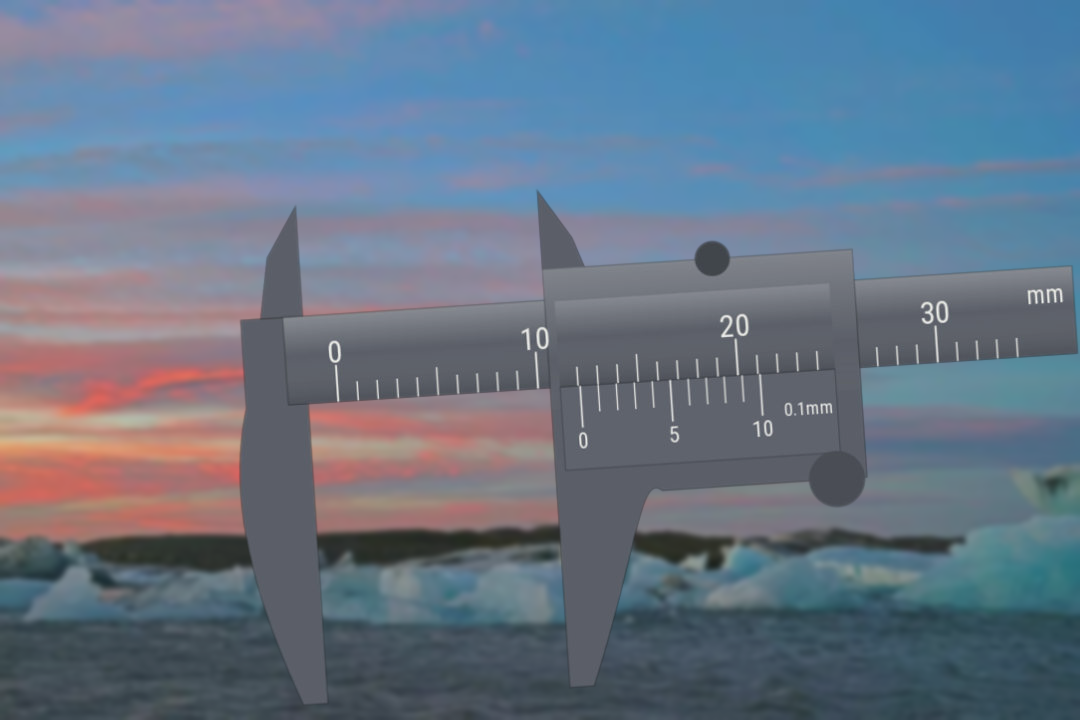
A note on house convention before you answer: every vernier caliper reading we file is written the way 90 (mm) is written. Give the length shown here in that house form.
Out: 12.1 (mm)
